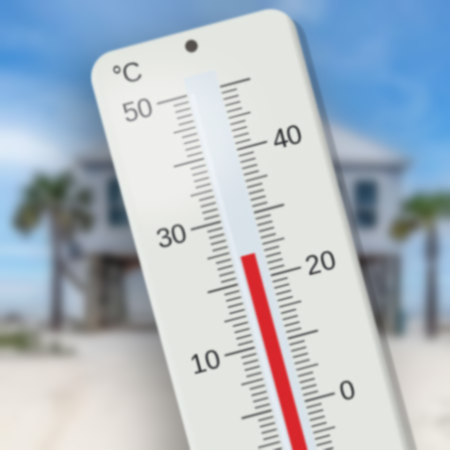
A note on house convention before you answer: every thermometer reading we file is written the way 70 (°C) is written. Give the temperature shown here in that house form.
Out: 24 (°C)
